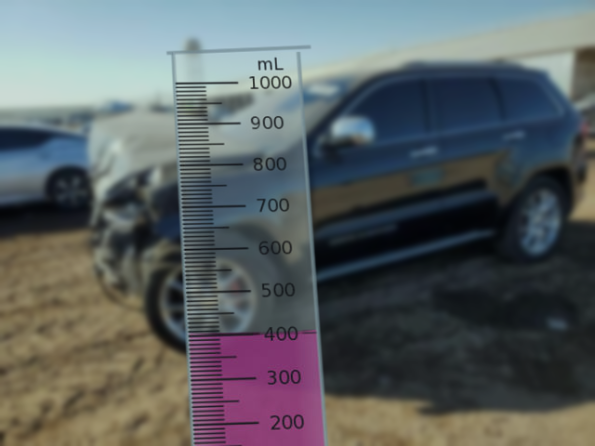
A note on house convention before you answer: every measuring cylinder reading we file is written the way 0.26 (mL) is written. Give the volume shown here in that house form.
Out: 400 (mL)
